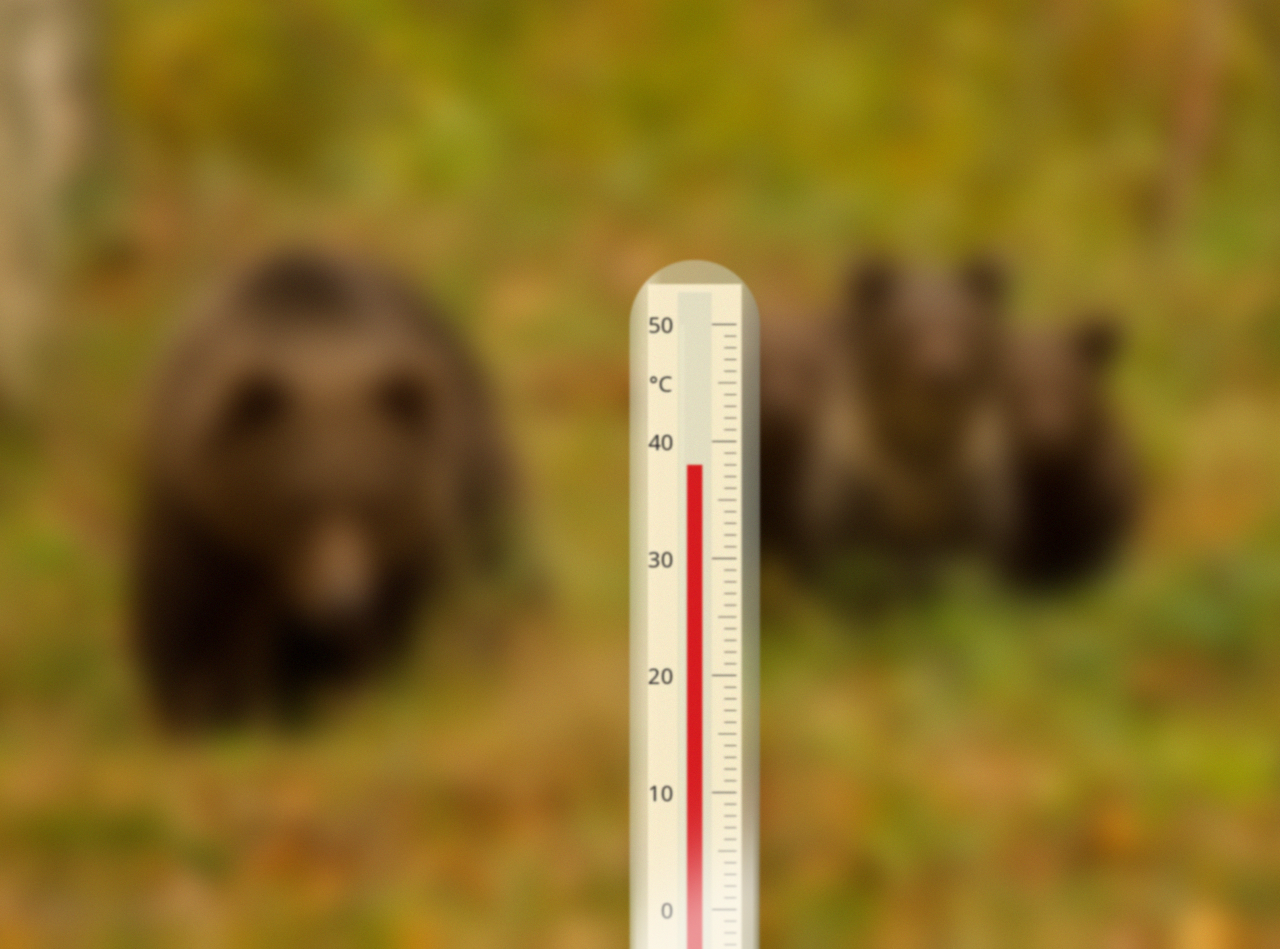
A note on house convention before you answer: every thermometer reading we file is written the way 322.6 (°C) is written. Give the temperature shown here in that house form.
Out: 38 (°C)
